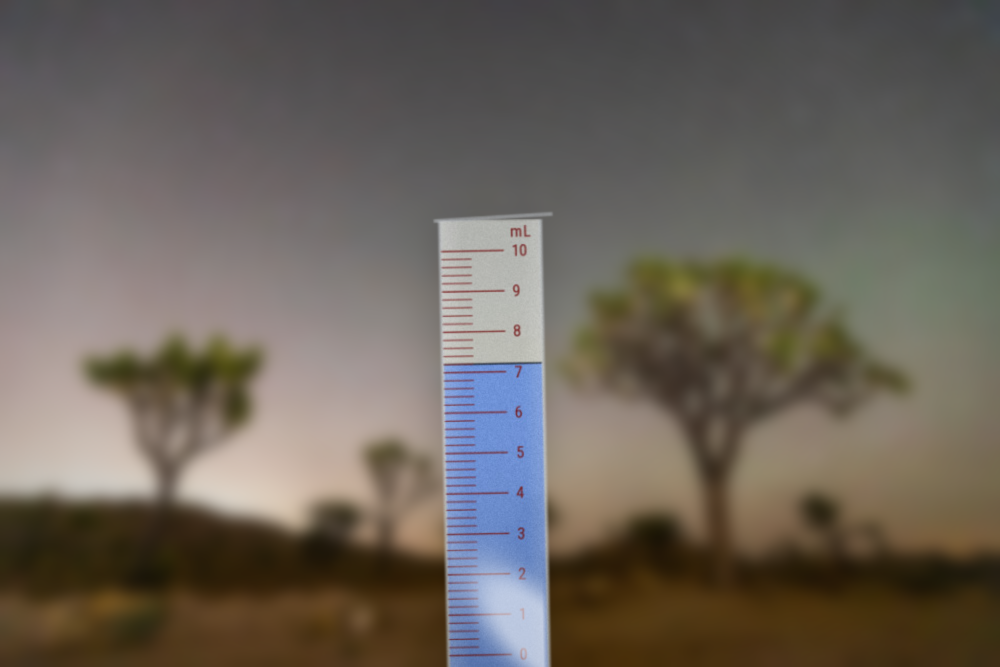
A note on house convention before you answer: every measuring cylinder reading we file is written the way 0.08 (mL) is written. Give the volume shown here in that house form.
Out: 7.2 (mL)
